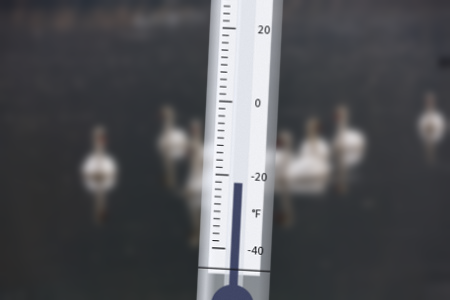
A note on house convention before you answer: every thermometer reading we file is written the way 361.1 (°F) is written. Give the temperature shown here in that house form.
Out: -22 (°F)
